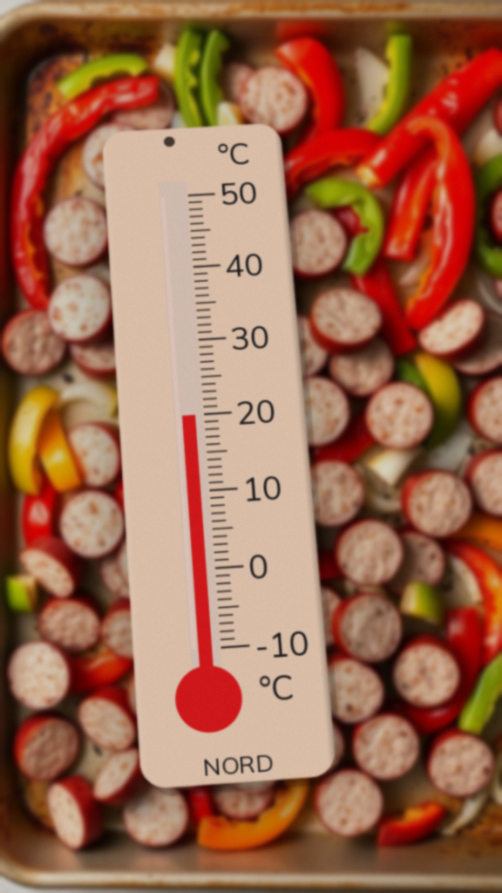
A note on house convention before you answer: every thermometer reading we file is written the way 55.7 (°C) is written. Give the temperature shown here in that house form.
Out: 20 (°C)
